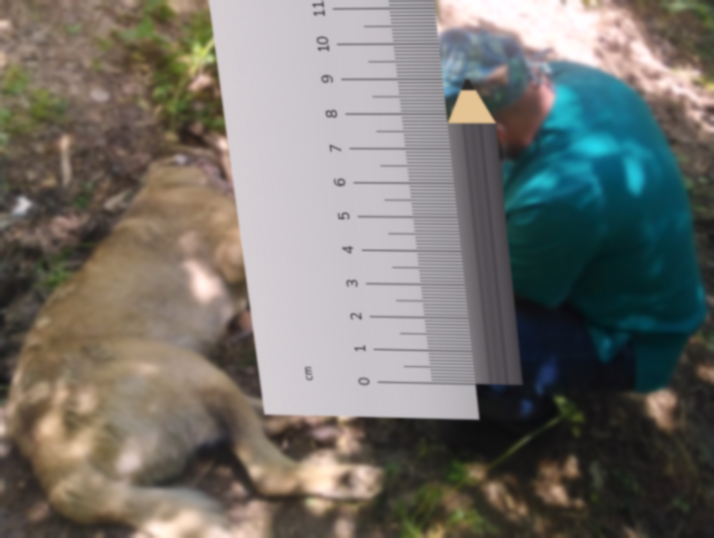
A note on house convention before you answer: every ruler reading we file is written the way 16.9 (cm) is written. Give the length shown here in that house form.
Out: 9 (cm)
